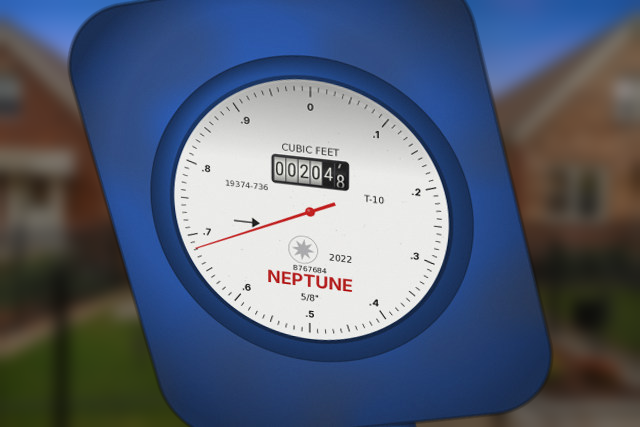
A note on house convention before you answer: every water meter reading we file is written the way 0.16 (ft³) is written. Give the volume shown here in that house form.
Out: 2047.68 (ft³)
